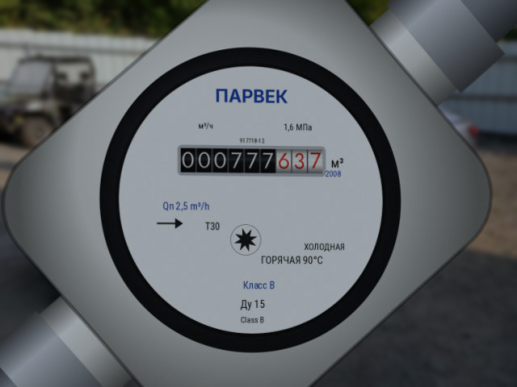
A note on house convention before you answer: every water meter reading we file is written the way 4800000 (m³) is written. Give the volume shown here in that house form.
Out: 777.637 (m³)
